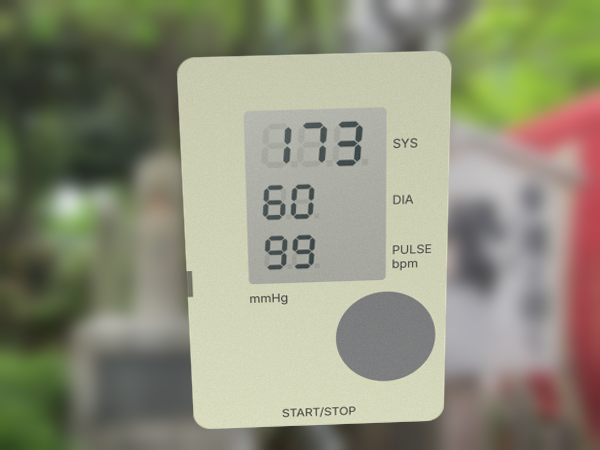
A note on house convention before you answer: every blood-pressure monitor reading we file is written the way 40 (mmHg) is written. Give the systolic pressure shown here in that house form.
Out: 173 (mmHg)
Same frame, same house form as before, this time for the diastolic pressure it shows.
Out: 60 (mmHg)
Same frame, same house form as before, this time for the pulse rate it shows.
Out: 99 (bpm)
